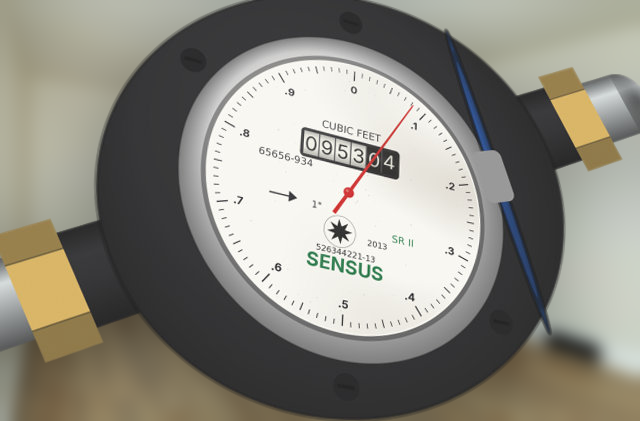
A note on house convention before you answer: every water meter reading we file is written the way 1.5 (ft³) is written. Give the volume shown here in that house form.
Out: 95304.08 (ft³)
